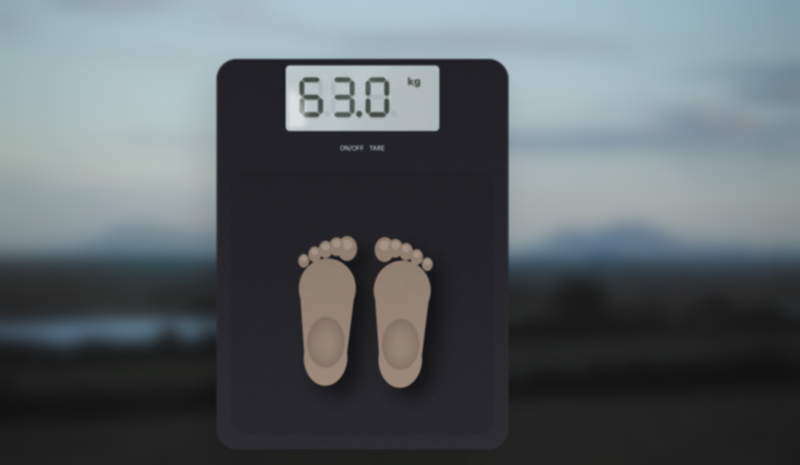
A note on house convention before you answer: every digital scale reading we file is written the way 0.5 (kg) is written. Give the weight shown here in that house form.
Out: 63.0 (kg)
